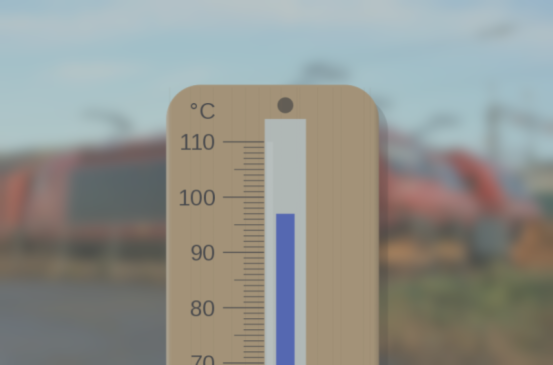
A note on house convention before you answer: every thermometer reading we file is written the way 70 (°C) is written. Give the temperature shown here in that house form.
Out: 97 (°C)
